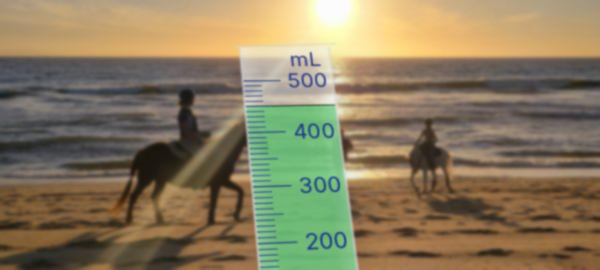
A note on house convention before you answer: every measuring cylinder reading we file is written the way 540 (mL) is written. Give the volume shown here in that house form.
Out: 450 (mL)
